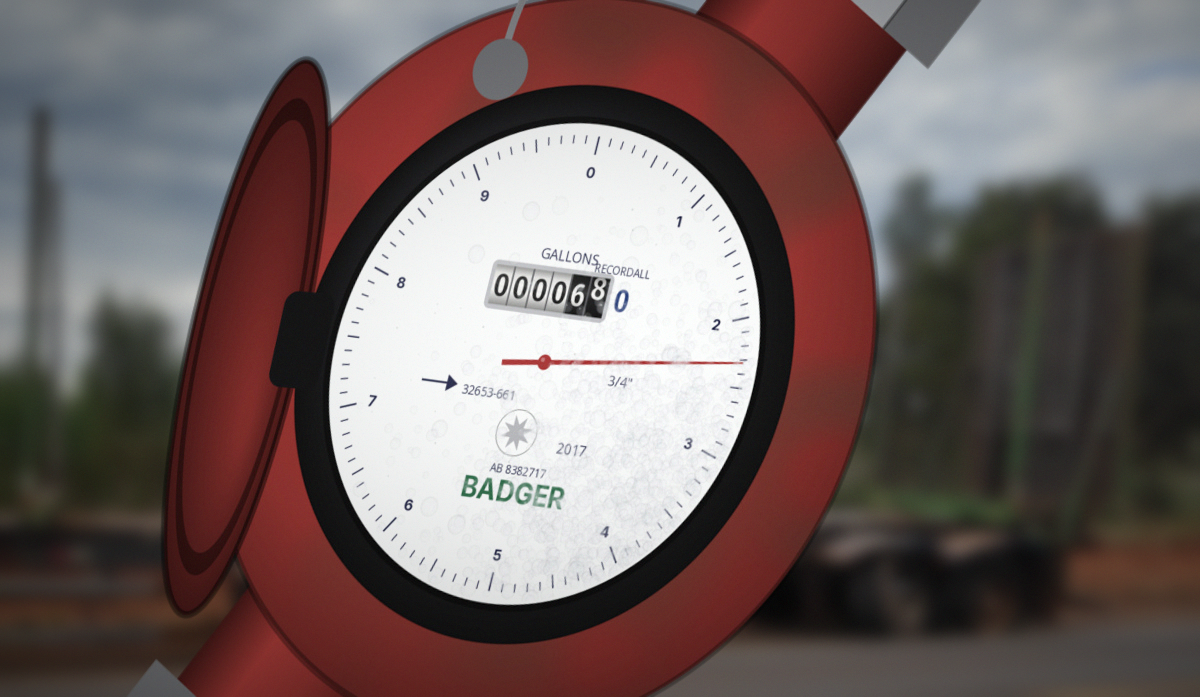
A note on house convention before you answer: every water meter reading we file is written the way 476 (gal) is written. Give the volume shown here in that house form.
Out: 682.3 (gal)
